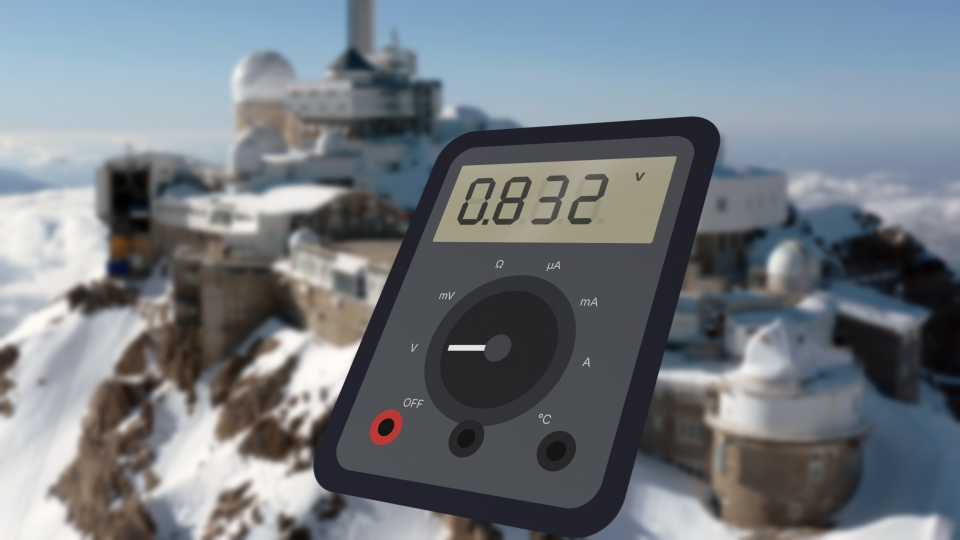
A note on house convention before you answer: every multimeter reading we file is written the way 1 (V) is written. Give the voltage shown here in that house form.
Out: 0.832 (V)
